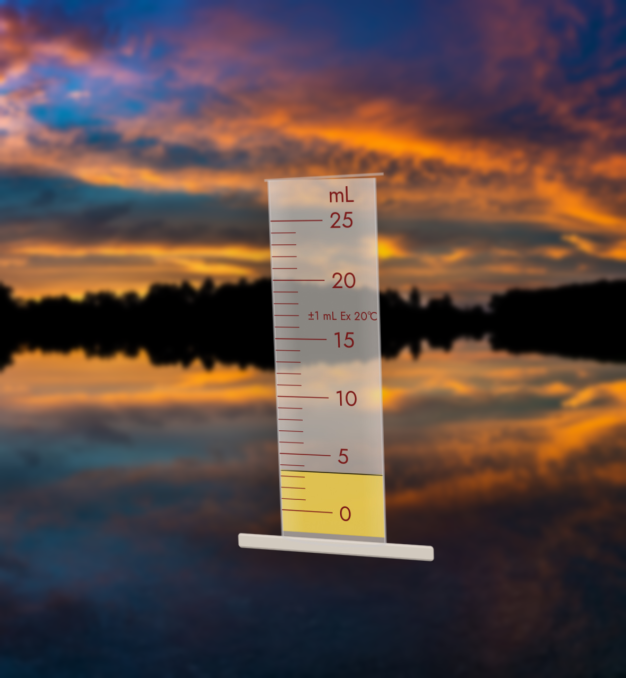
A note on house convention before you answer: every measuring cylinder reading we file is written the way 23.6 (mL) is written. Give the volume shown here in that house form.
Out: 3.5 (mL)
